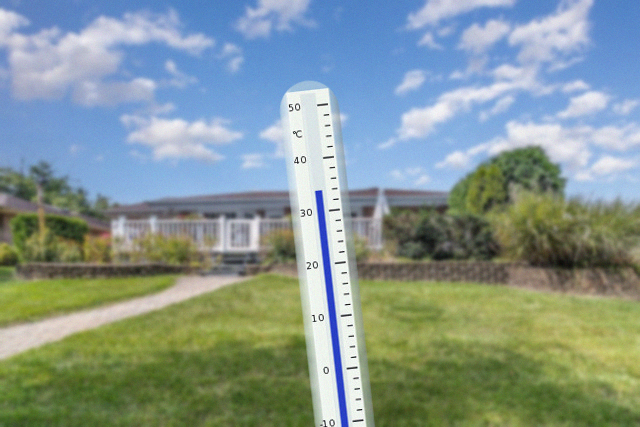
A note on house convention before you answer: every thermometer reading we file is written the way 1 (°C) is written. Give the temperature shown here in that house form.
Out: 34 (°C)
